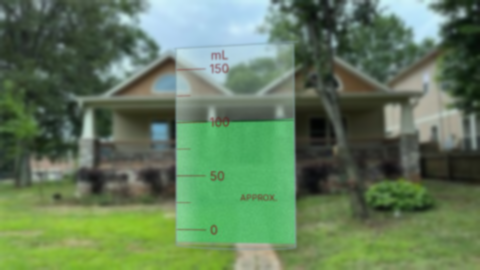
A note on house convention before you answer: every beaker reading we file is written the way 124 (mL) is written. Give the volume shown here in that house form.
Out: 100 (mL)
